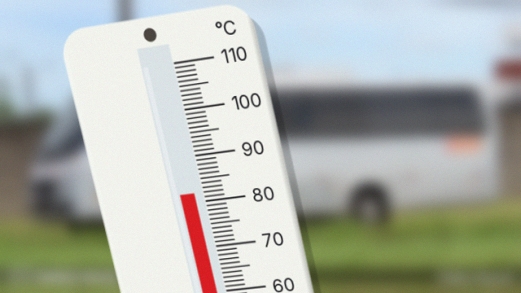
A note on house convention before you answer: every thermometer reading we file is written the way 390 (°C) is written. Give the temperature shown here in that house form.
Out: 82 (°C)
